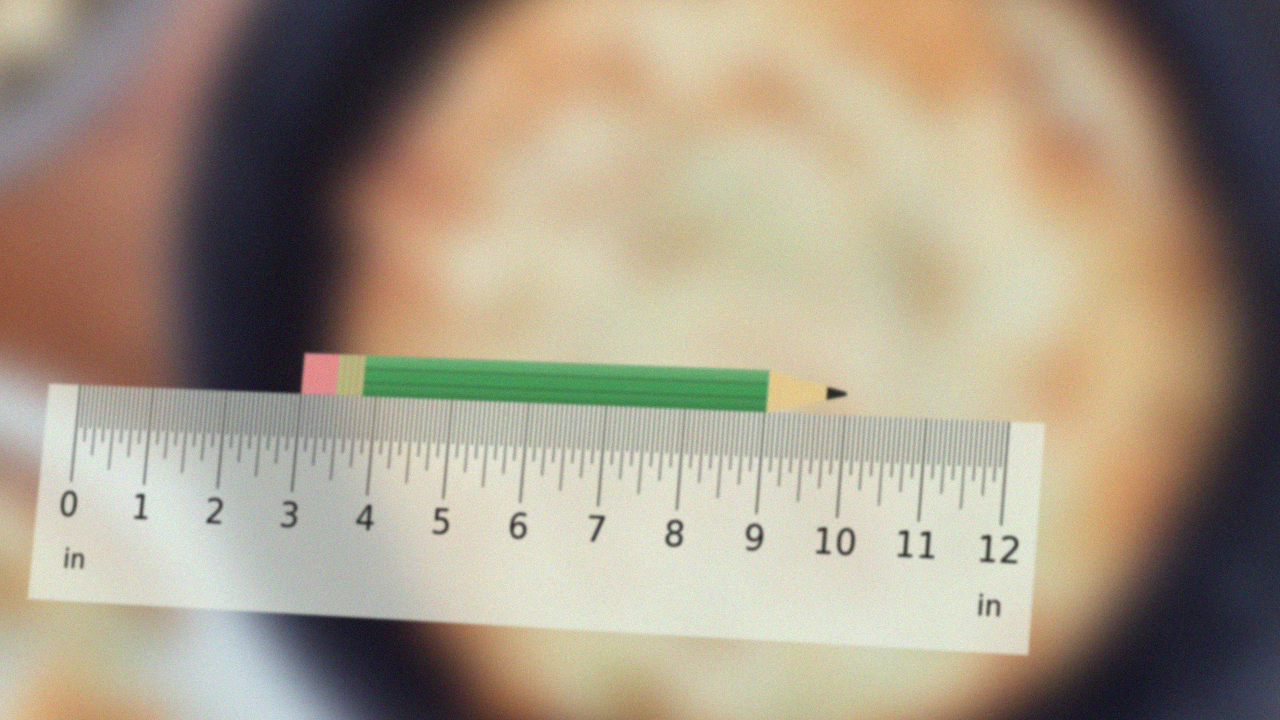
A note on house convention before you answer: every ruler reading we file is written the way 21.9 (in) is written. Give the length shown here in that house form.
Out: 7 (in)
